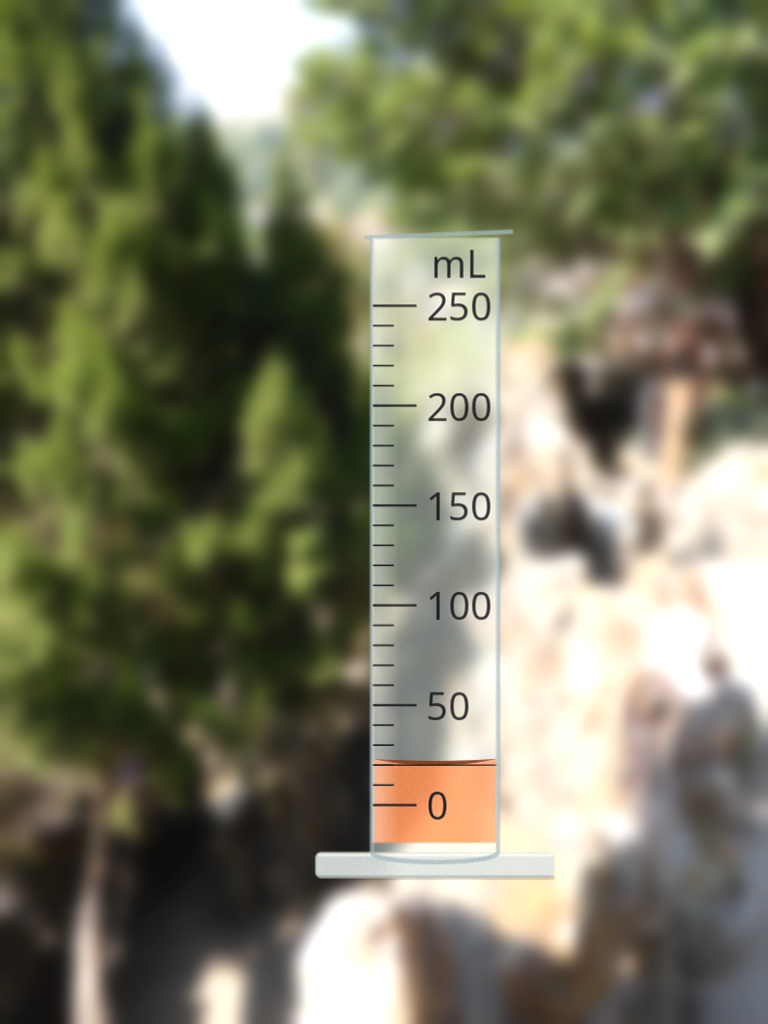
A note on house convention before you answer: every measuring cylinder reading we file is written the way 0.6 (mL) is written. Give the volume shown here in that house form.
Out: 20 (mL)
